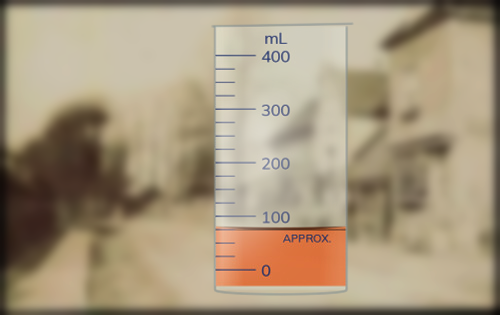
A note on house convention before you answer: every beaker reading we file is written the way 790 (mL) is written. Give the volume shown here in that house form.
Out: 75 (mL)
